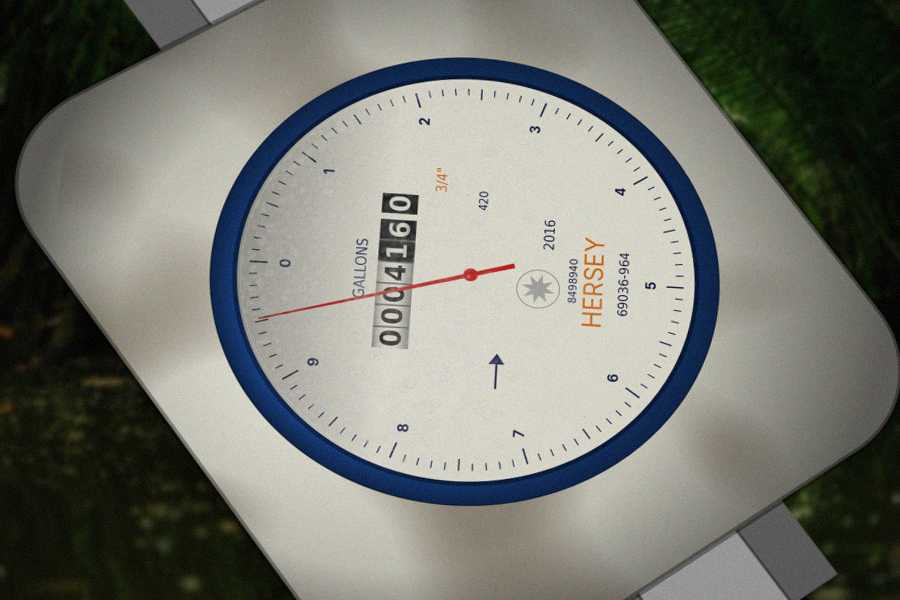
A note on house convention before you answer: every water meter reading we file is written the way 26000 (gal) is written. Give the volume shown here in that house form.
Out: 4159.5 (gal)
